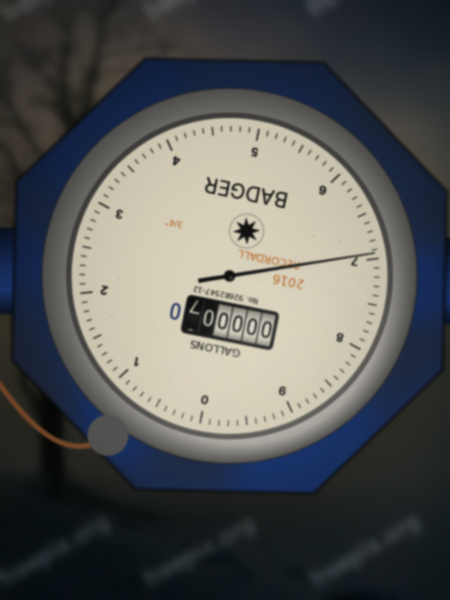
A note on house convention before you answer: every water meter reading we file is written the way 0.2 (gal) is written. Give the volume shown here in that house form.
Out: 66.9 (gal)
